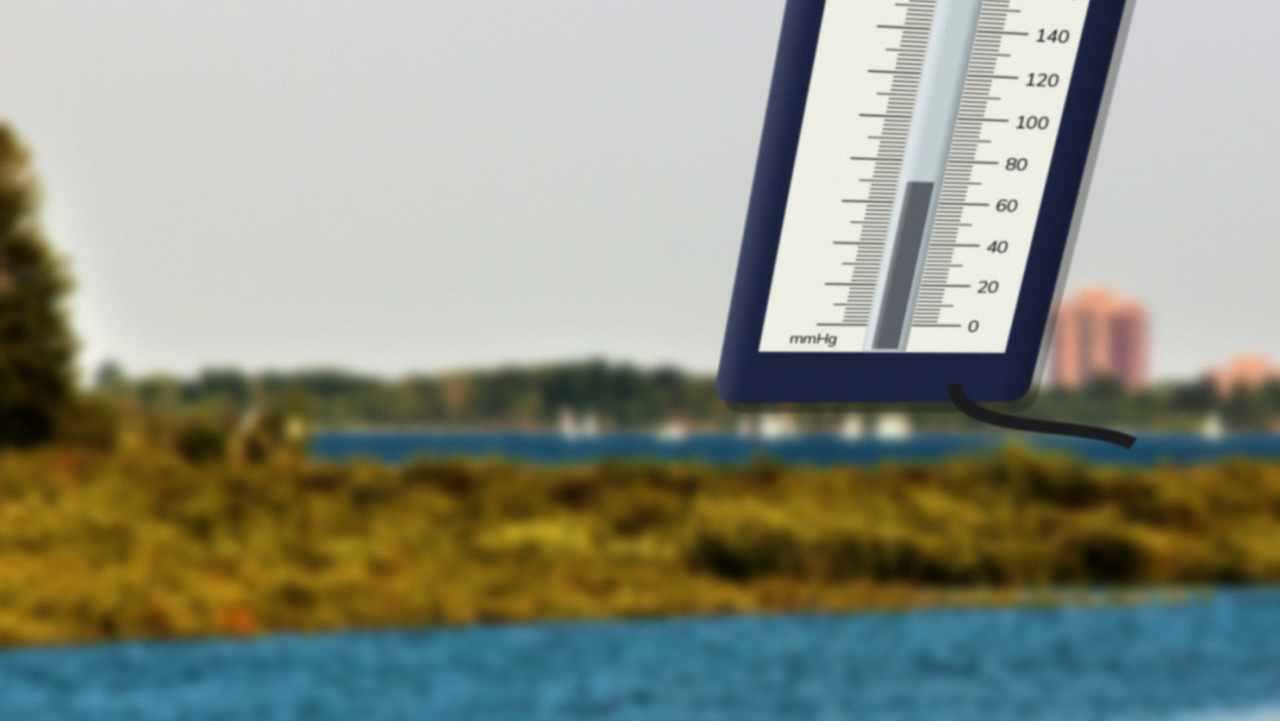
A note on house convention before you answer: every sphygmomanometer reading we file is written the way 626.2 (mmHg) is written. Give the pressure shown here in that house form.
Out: 70 (mmHg)
